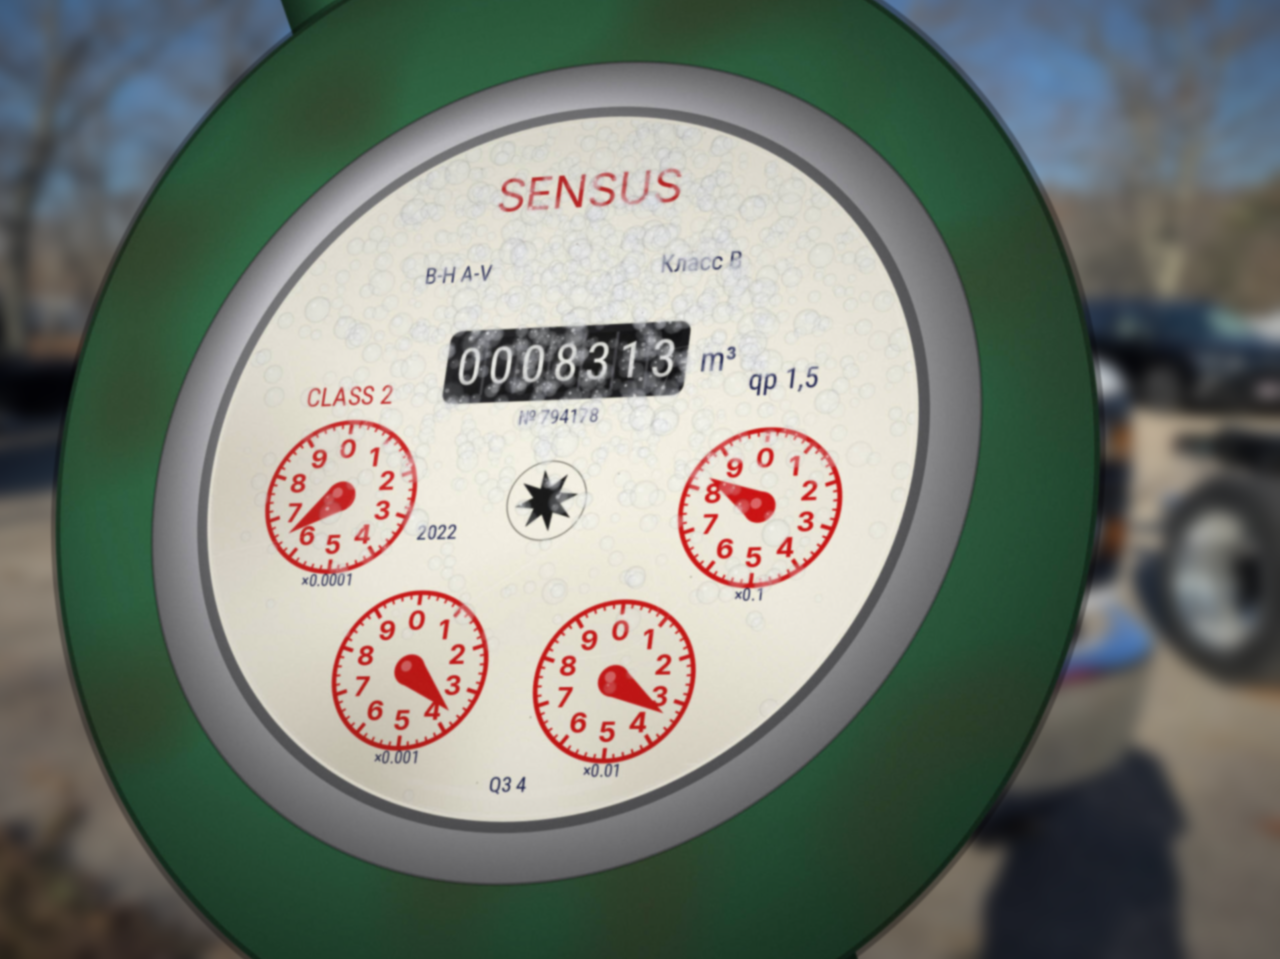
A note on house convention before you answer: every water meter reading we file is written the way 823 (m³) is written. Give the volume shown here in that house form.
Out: 8313.8336 (m³)
